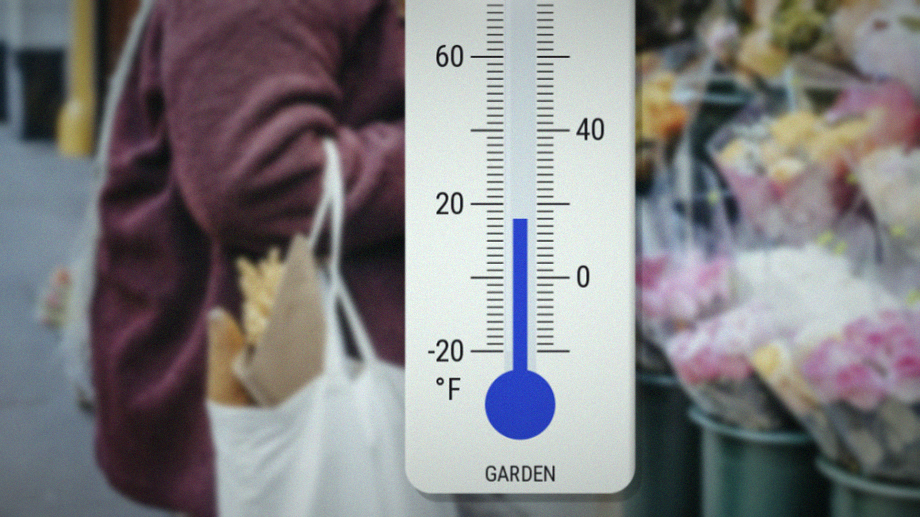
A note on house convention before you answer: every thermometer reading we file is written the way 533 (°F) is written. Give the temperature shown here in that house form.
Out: 16 (°F)
